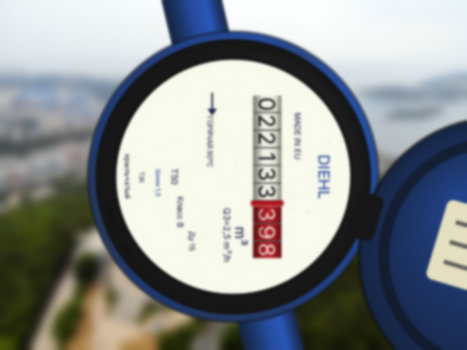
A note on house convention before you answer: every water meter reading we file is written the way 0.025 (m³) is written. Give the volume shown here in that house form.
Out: 22133.398 (m³)
